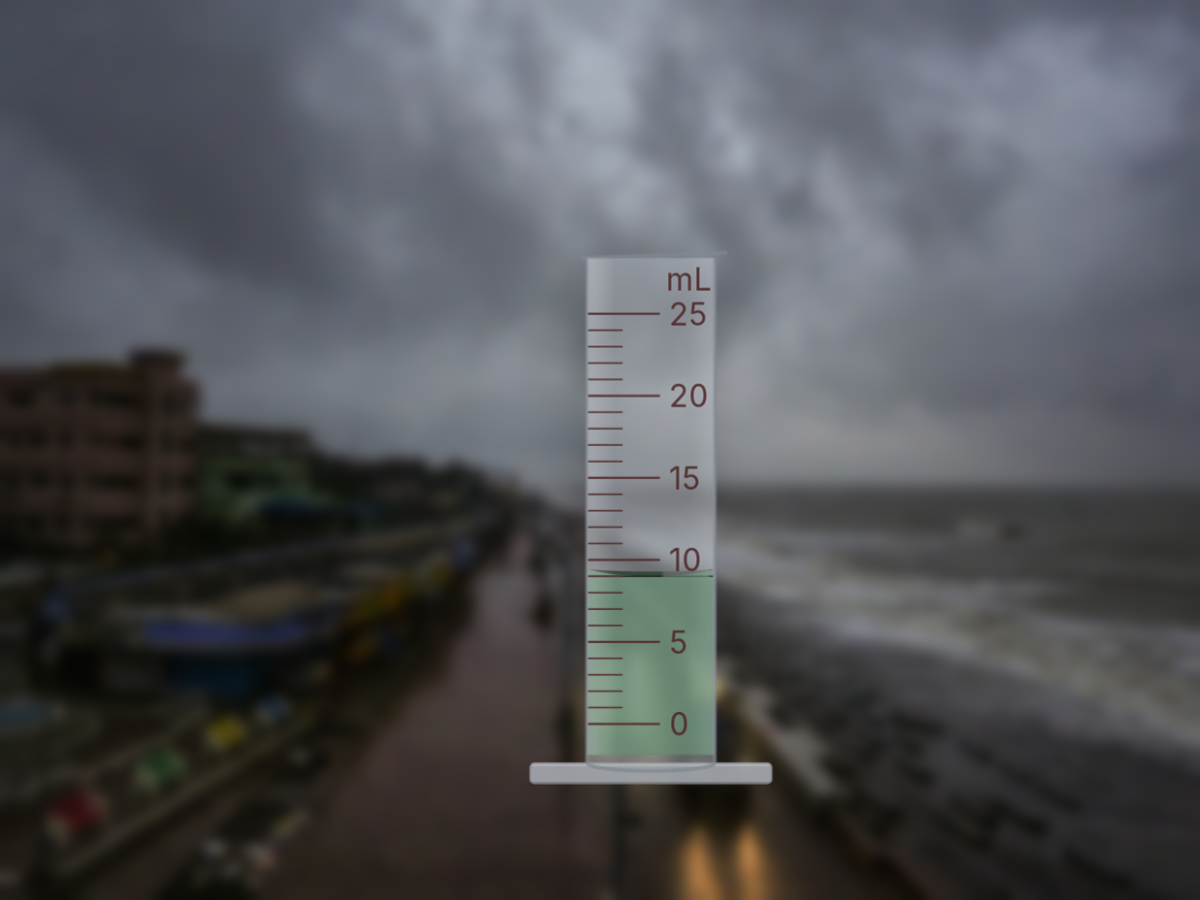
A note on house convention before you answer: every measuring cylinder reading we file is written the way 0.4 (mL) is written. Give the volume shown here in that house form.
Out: 9 (mL)
